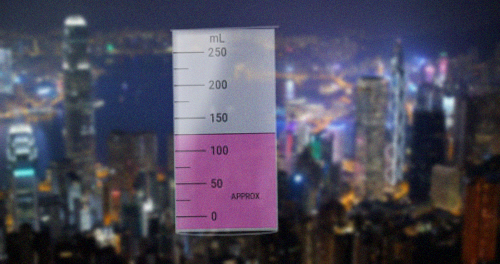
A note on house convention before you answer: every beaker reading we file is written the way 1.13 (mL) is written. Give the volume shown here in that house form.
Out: 125 (mL)
